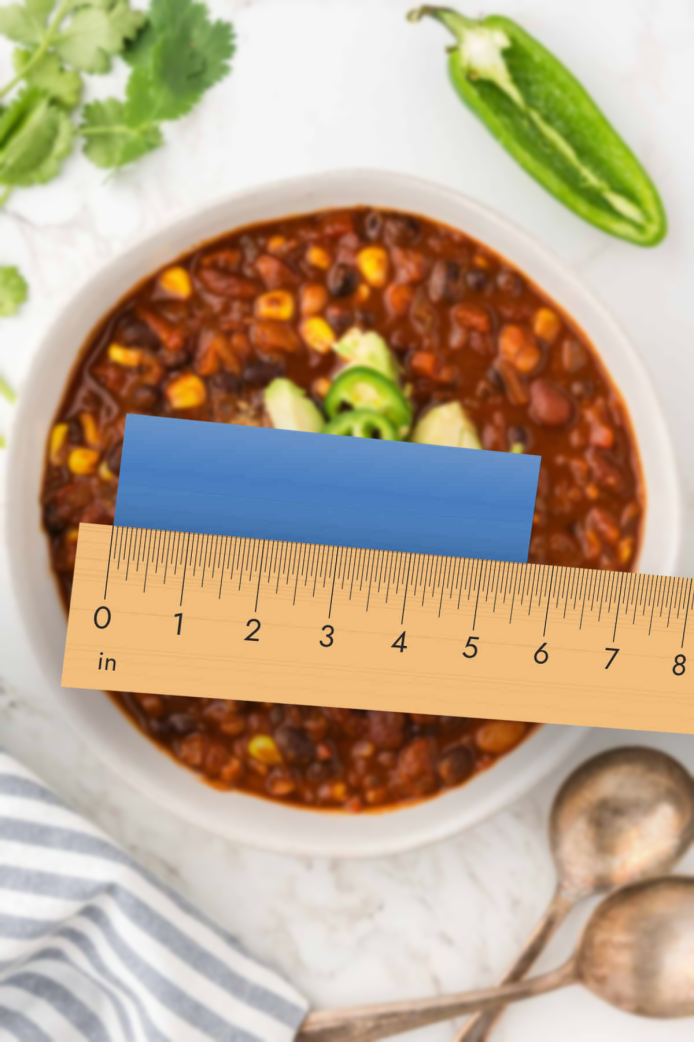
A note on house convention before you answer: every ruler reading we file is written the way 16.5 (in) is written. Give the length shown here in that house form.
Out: 5.625 (in)
